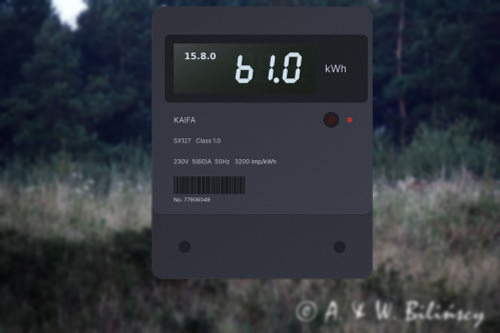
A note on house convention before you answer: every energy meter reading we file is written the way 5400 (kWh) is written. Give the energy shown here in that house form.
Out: 61.0 (kWh)
